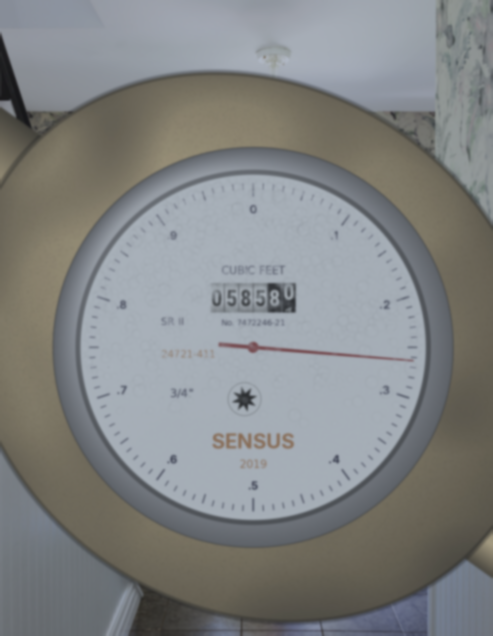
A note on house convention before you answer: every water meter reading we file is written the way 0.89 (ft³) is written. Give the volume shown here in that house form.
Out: 58580.26 (ft³)
